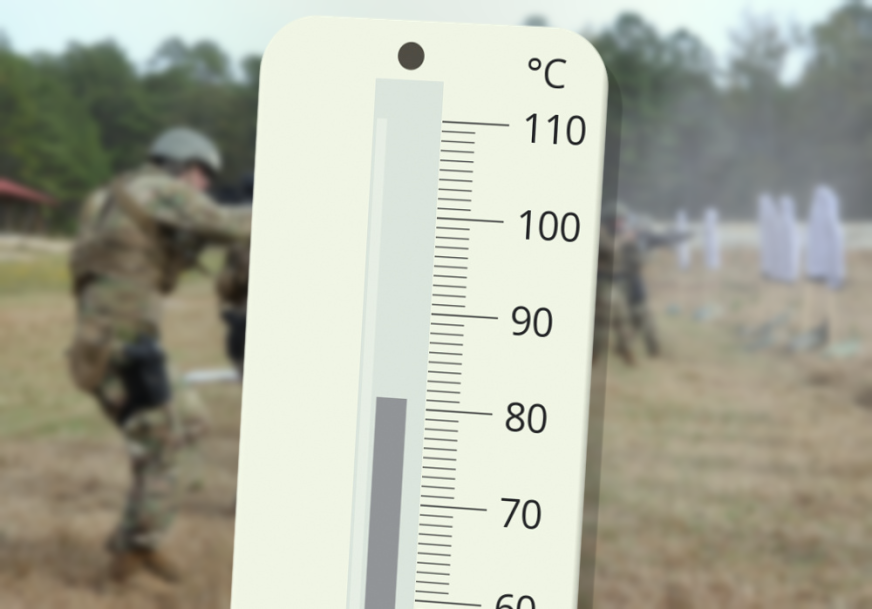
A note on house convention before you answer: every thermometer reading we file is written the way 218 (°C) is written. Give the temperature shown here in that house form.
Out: 81 (°C)
